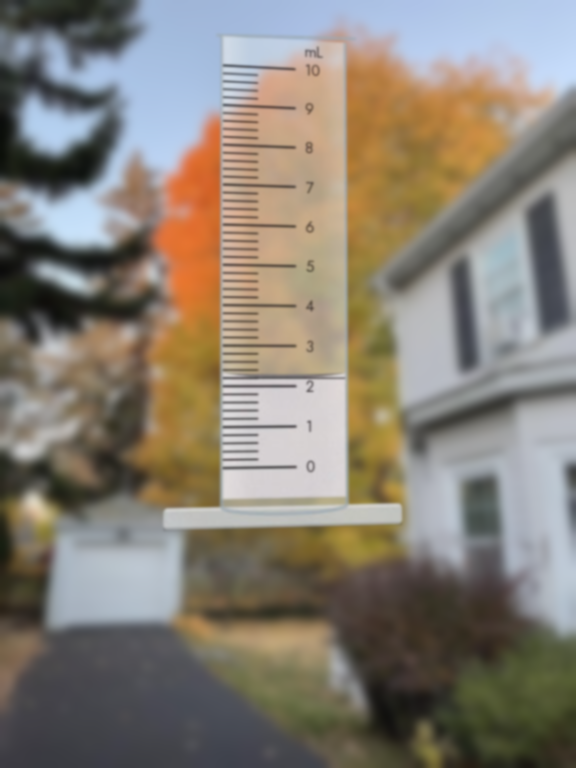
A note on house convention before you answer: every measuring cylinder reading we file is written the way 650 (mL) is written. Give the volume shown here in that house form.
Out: 2.2 (mL)
